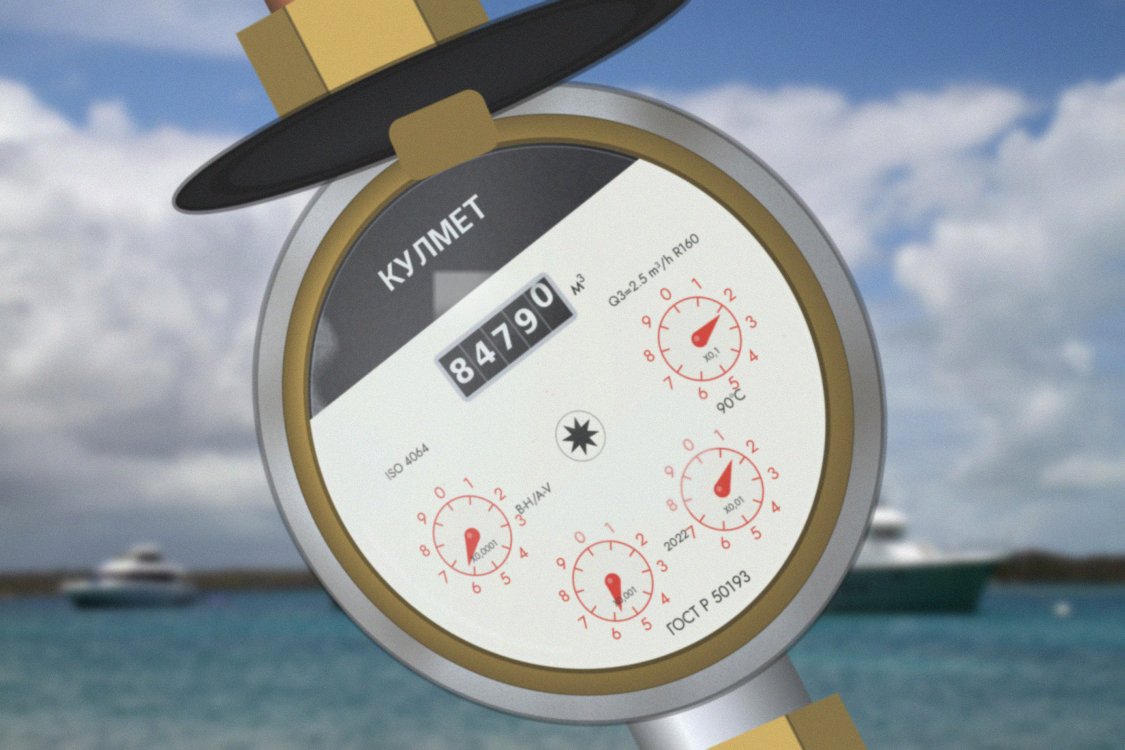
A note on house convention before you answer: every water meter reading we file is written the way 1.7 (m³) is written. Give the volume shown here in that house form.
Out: 84790.2156 (m³)
